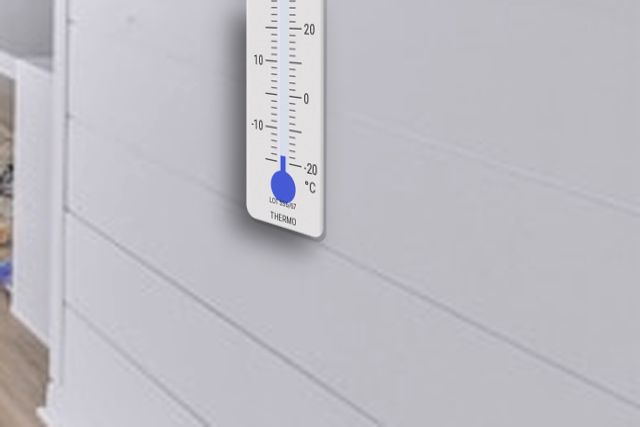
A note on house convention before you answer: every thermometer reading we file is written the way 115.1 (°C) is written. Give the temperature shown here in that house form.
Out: -18 (°C)
